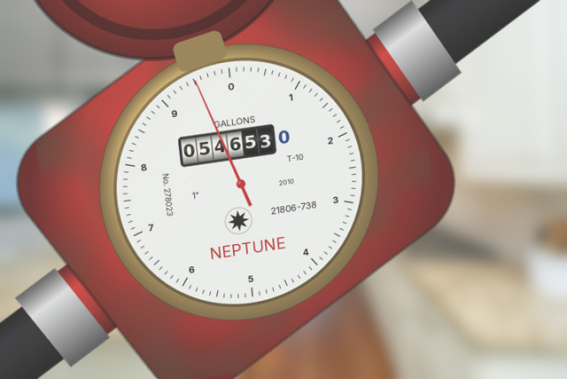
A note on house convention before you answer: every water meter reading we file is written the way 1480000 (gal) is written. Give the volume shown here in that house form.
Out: 546529.5 (gal)
